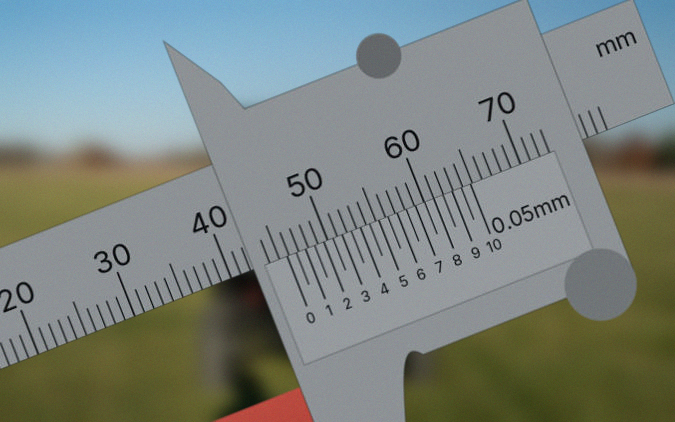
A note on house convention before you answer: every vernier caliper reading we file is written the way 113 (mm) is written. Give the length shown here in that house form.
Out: 45.8 (mm)
